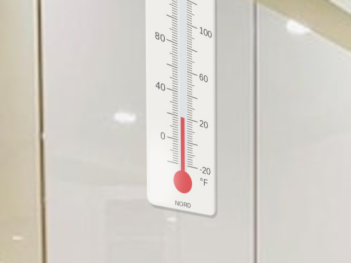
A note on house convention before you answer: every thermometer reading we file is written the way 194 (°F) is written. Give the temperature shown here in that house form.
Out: 20 (°F)
